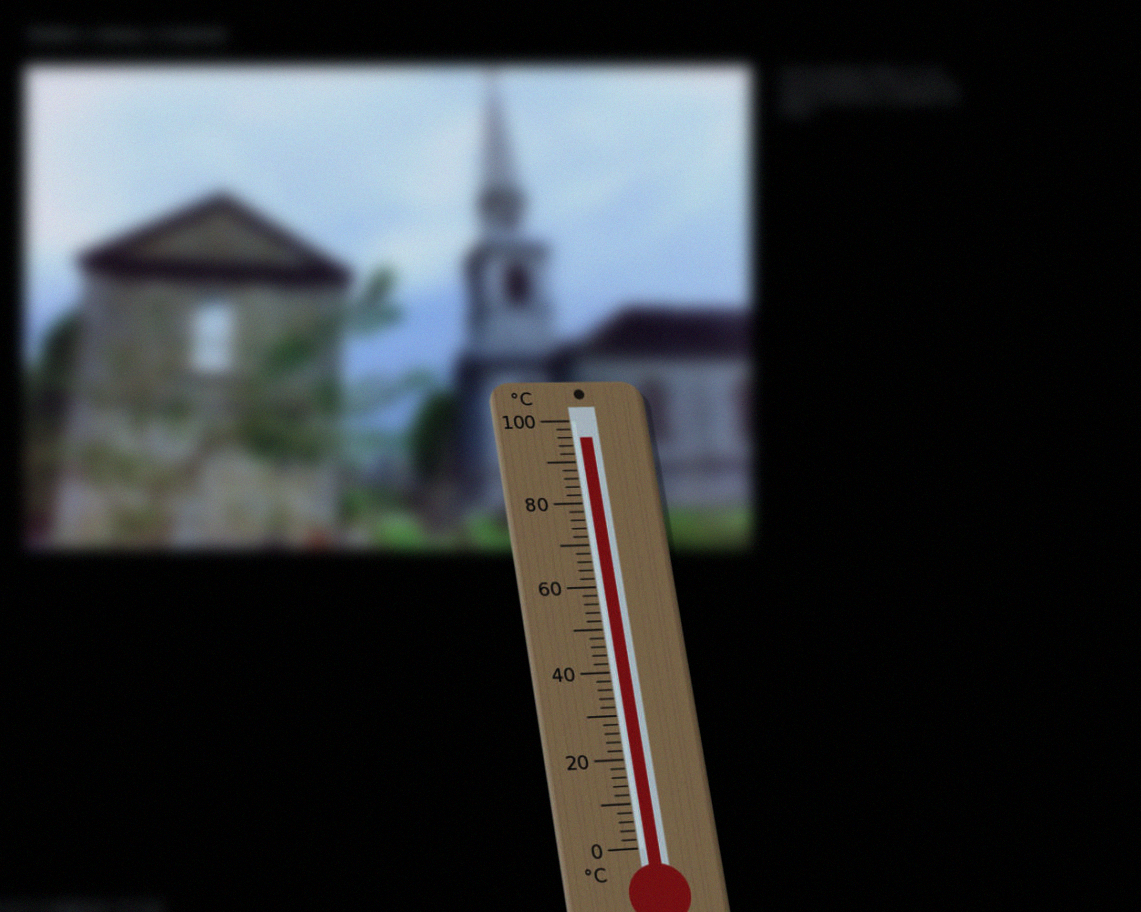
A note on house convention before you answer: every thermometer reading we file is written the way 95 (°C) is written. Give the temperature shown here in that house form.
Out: 96 (°C)
